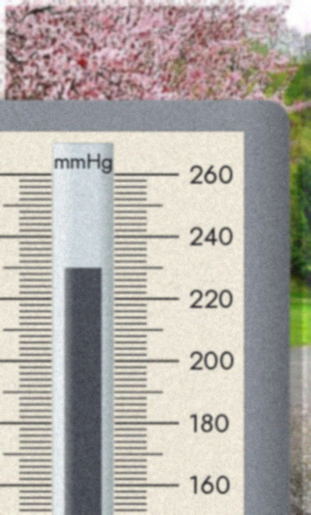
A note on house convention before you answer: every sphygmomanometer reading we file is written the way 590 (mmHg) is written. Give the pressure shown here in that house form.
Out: 230 (mmHg)
